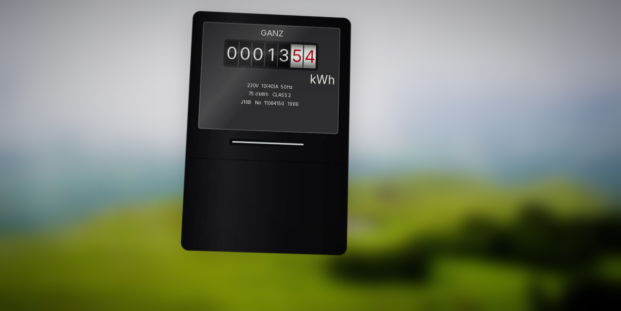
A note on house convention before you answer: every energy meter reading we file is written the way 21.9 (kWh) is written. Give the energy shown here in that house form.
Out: 13.54 (kWh)
